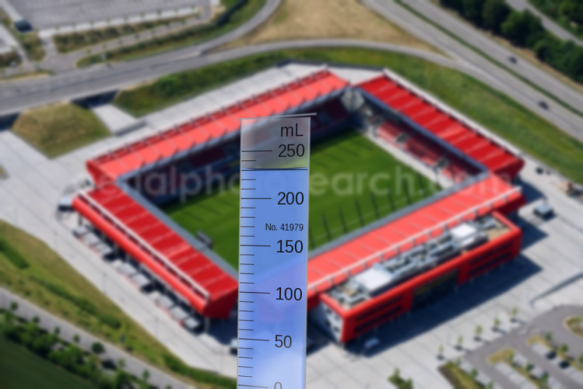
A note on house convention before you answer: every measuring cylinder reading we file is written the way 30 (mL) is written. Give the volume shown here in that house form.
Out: 230 (mL)
